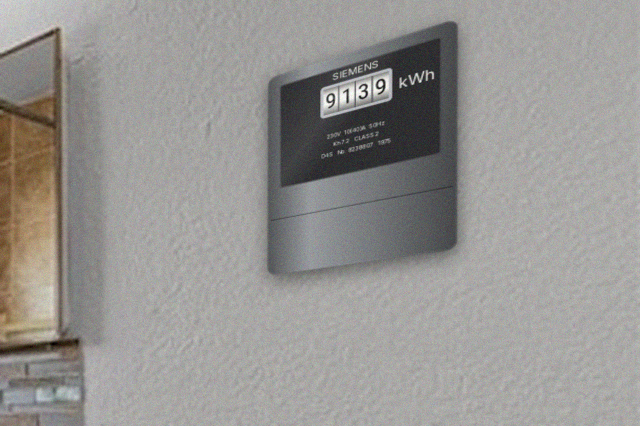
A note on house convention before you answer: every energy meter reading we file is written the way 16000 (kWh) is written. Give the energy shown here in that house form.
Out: 9139 (kWh)
